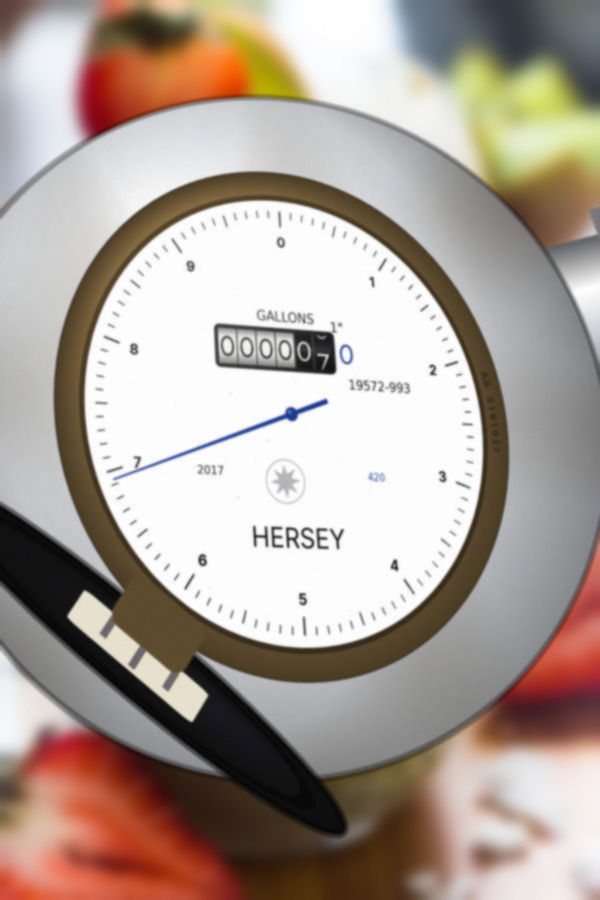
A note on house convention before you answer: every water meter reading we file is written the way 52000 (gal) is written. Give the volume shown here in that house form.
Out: 66.9 (gal)
